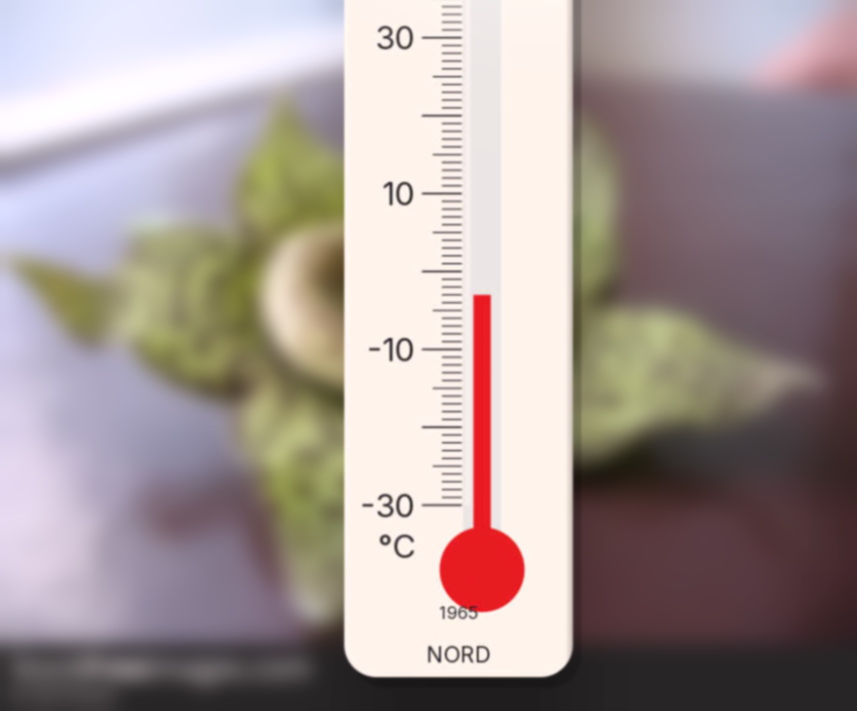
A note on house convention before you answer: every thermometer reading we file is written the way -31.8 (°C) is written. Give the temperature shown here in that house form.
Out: -3 (°C)
